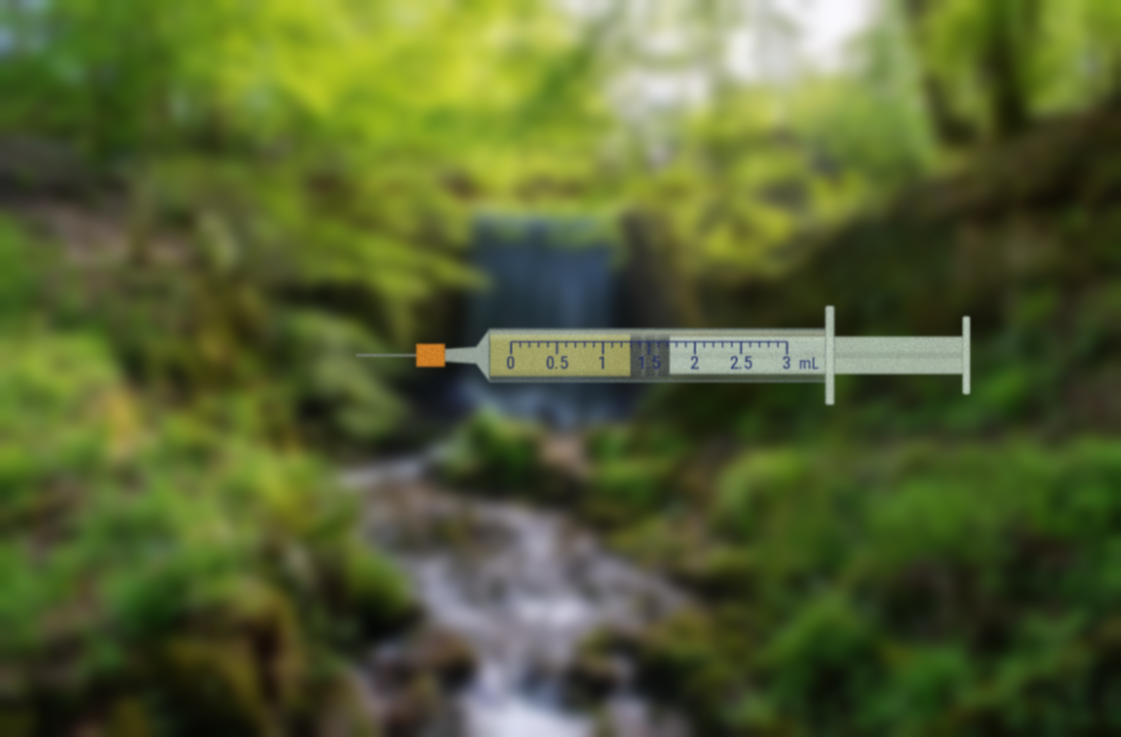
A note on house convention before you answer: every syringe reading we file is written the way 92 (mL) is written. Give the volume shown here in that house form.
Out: 1.3 (mL)
